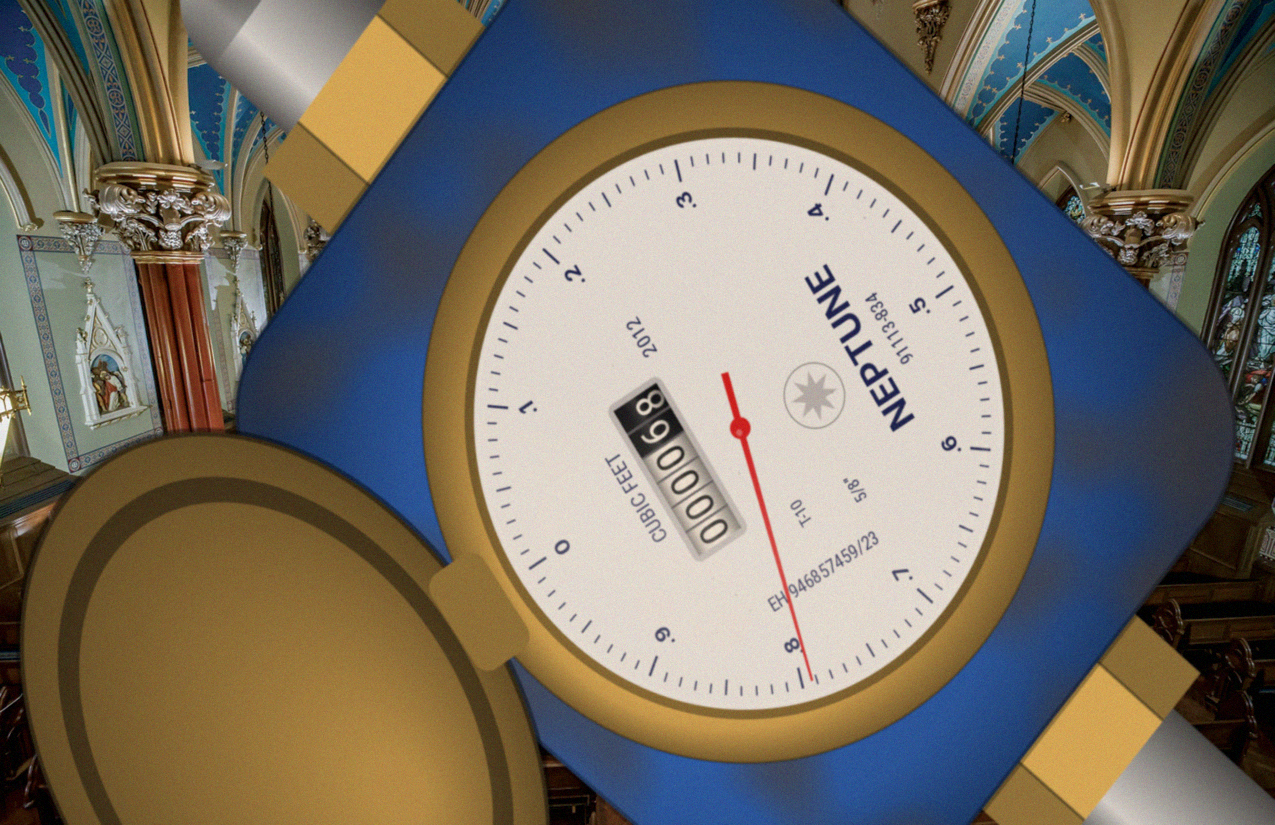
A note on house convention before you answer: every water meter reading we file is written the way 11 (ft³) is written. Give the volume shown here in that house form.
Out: 67.79 (ft³)
